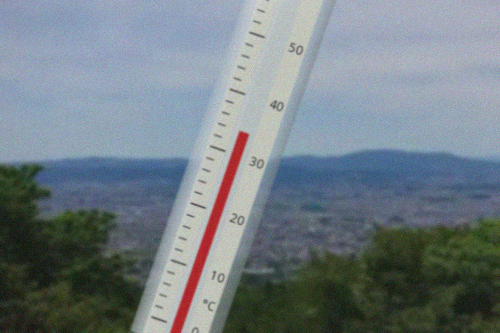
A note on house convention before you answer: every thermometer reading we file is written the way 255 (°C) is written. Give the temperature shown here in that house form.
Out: 34 (°C)
